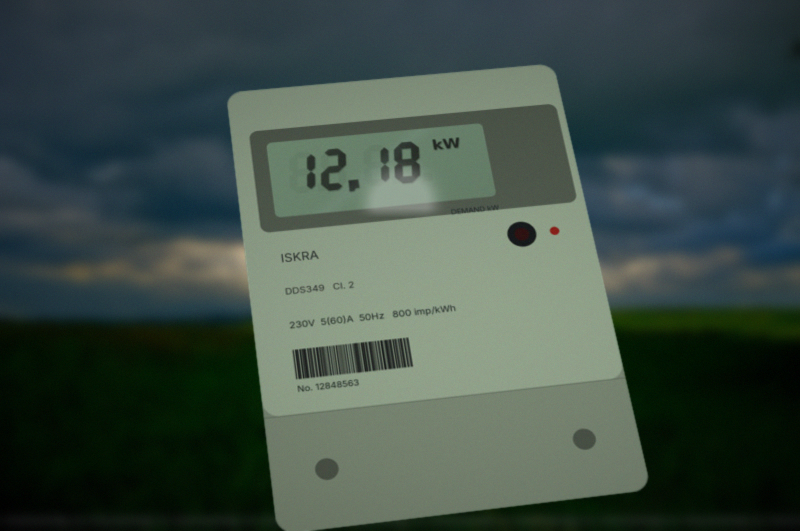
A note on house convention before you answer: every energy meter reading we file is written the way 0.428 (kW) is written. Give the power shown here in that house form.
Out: 12.18 (kW)
